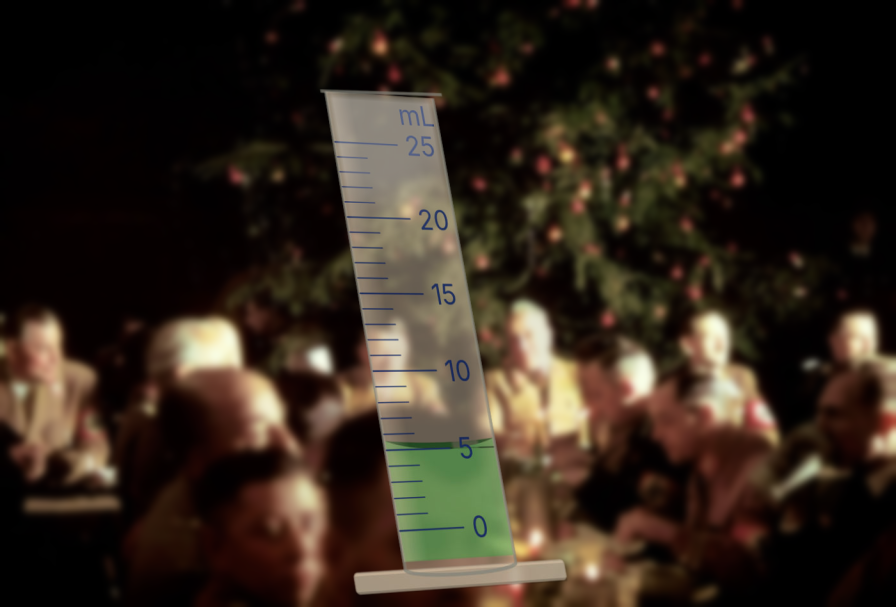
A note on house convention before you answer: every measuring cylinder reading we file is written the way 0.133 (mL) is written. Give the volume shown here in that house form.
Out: 5 (mL)
